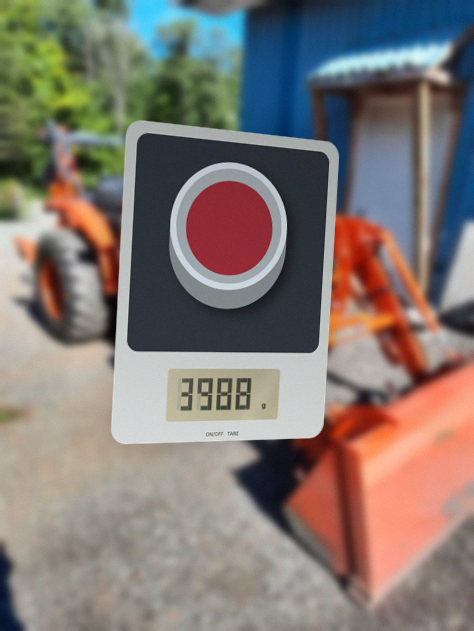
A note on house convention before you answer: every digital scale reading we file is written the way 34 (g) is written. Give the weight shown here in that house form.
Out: 3988 (g)
